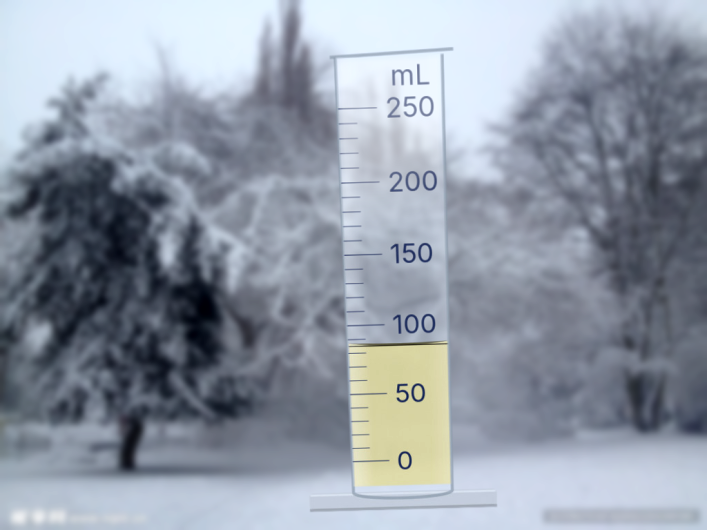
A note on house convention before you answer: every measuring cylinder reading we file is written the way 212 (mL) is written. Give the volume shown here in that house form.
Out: 85 (mL)
